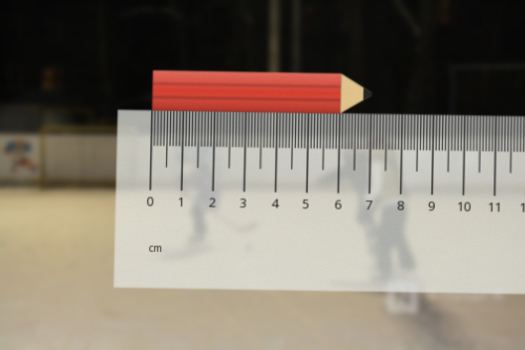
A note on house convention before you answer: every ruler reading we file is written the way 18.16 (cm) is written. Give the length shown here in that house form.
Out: 7 (cm)
